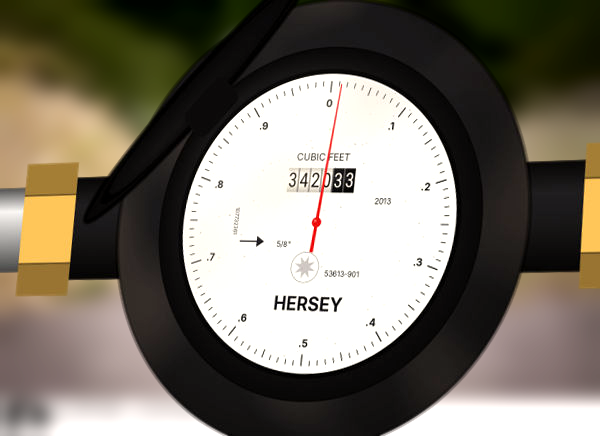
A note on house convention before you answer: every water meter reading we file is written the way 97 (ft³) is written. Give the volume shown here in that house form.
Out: 342033.01 (ft³)
